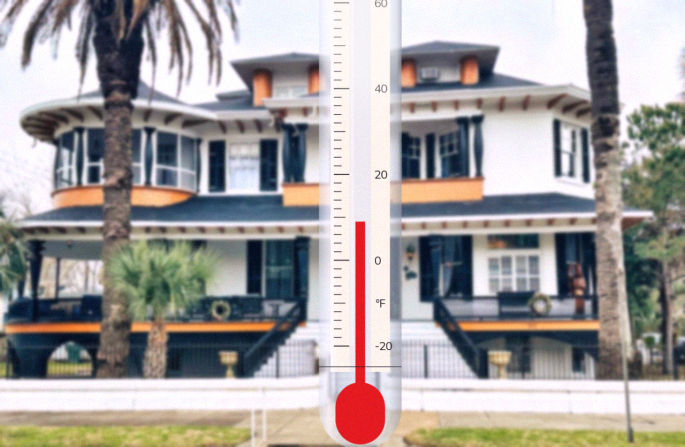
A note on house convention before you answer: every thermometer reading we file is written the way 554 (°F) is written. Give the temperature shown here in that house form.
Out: 9 (°F)
